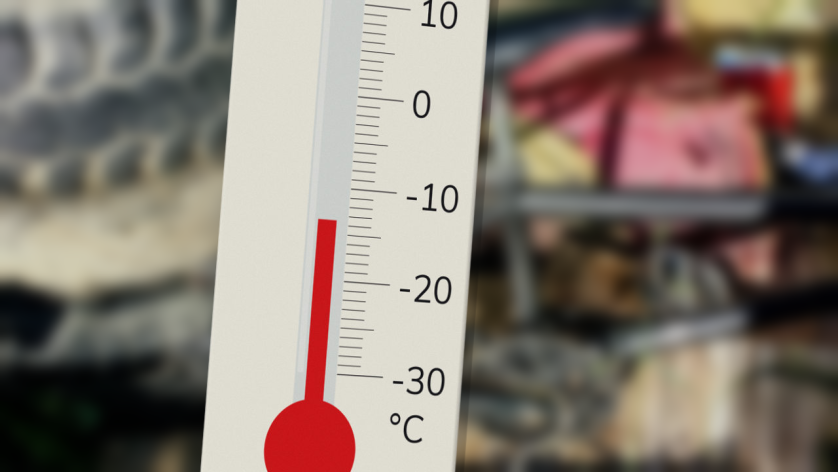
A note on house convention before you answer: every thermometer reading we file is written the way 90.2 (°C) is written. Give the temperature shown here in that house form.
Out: -13.5 (°C)
